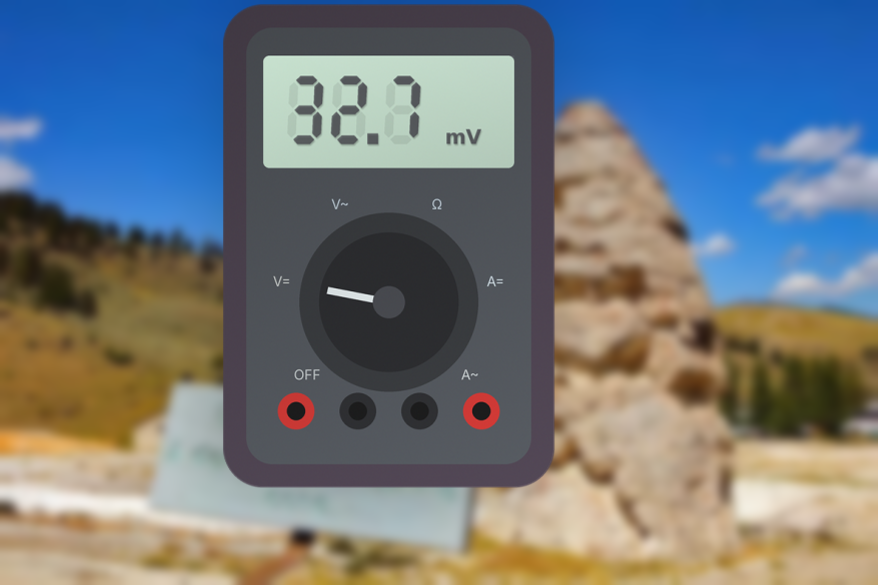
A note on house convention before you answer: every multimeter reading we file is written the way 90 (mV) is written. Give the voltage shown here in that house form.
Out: 32.7 (mV)
